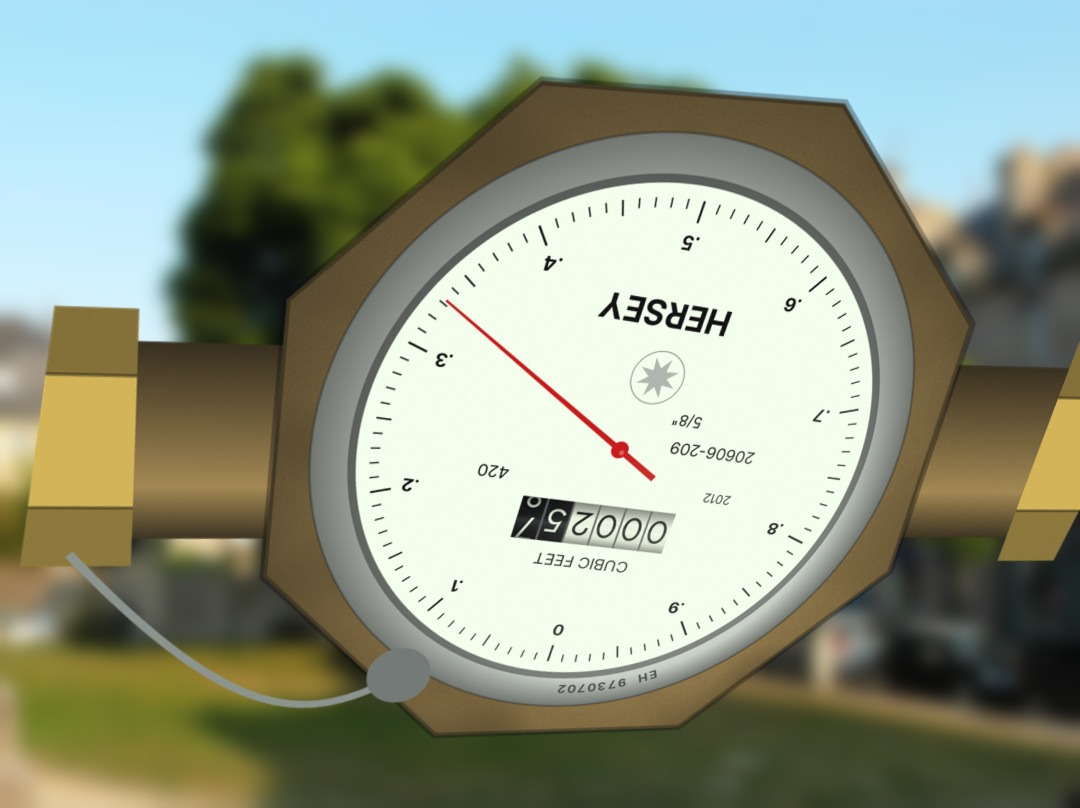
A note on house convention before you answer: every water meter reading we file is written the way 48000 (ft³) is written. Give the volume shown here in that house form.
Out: 257.33 (ft³)
